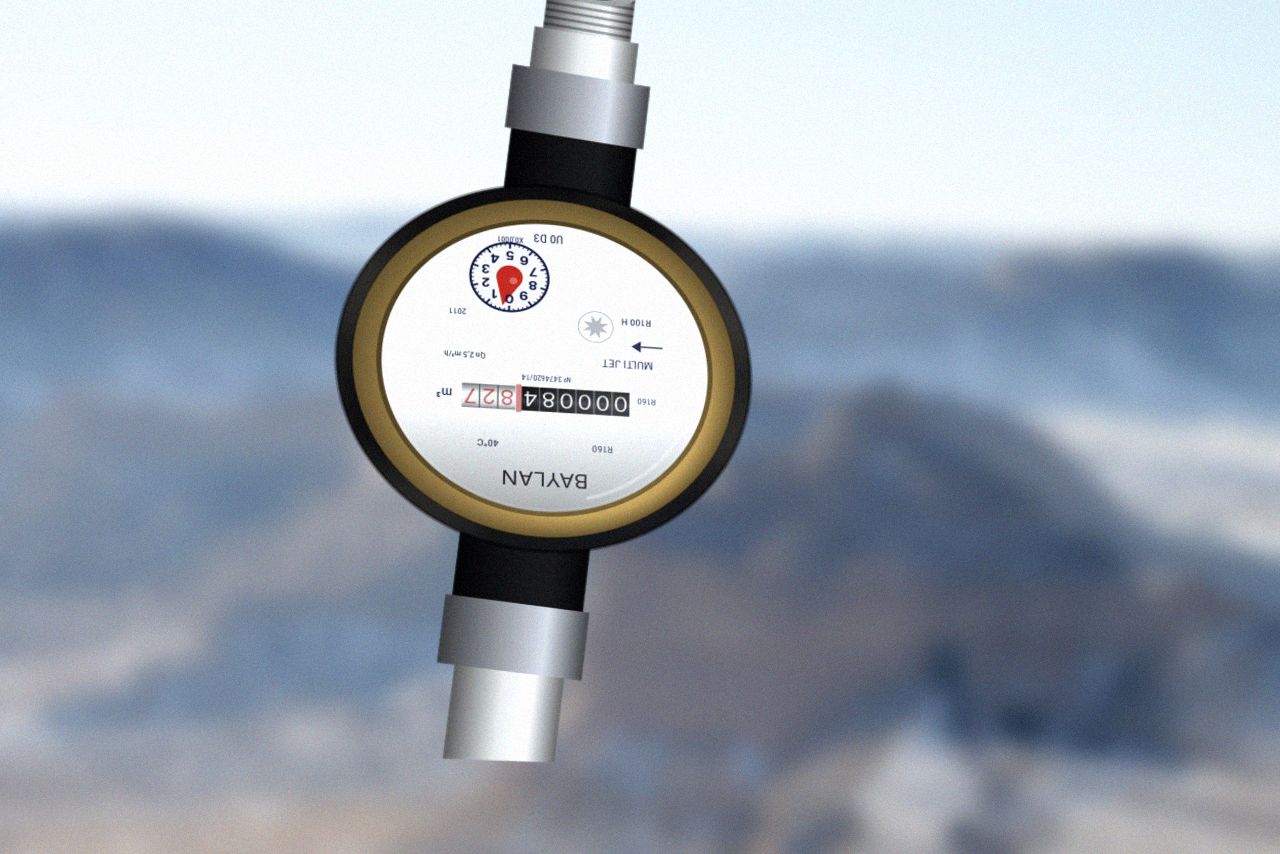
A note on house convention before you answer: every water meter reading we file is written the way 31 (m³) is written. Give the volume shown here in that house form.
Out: 84.8270 (m³)
